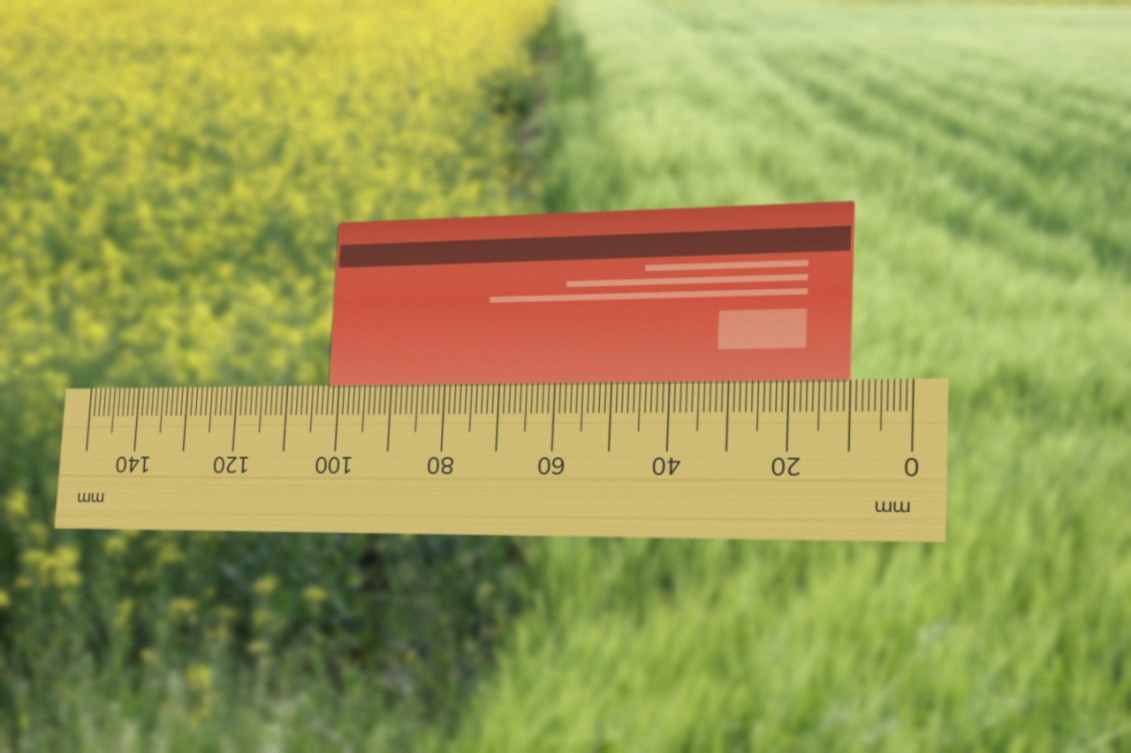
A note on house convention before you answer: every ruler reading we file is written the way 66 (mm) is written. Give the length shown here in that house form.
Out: 92 (mm)
